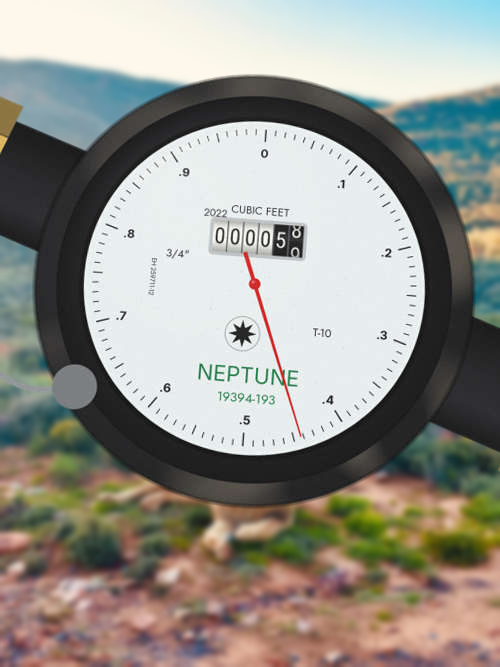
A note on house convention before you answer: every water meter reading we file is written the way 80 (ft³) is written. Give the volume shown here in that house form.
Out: 58.44 (ft³)
